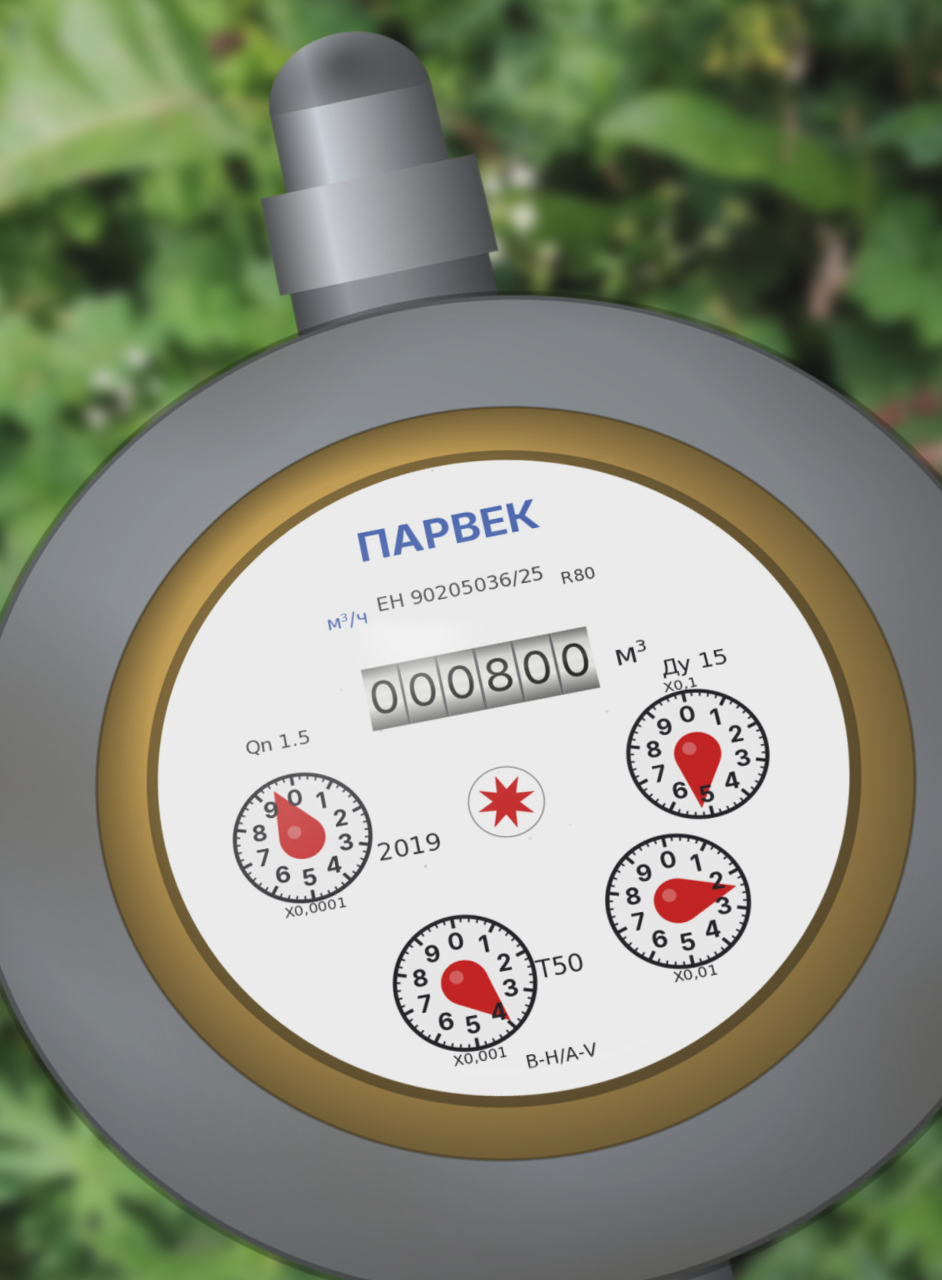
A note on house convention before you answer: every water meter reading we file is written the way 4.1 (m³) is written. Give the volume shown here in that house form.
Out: 800.5239 (m³)
